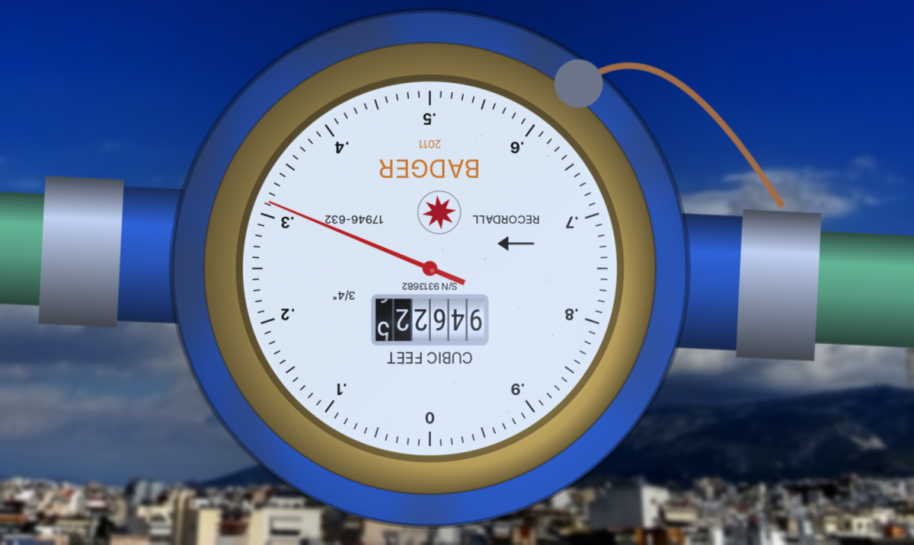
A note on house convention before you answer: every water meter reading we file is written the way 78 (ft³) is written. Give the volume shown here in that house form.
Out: 946225.31 (ft³)
